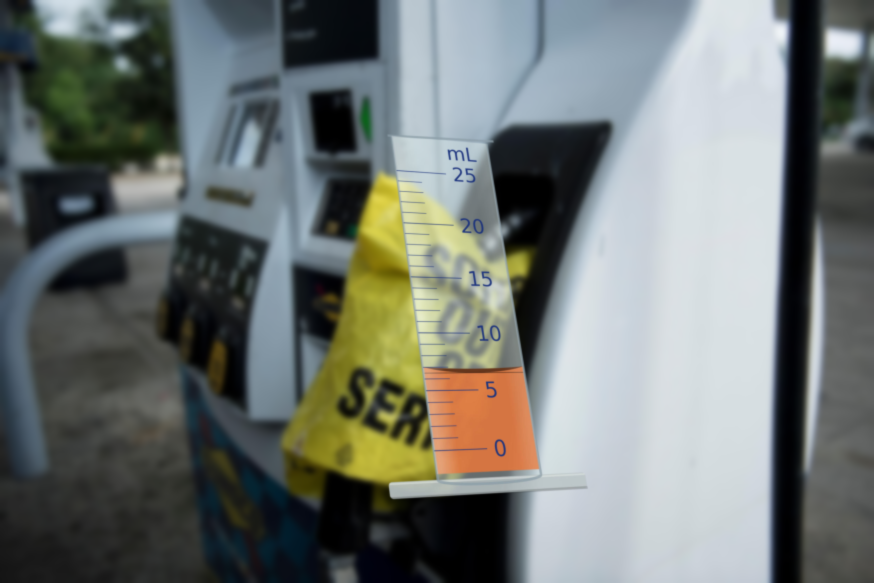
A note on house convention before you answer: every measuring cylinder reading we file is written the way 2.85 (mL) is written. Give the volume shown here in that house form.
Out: 6.5 (mL)
